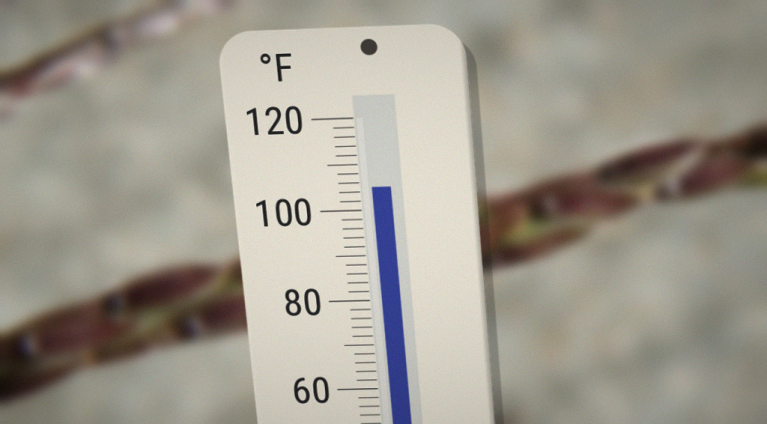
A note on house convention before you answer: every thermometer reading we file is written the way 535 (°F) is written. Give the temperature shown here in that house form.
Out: 105 (°F)
